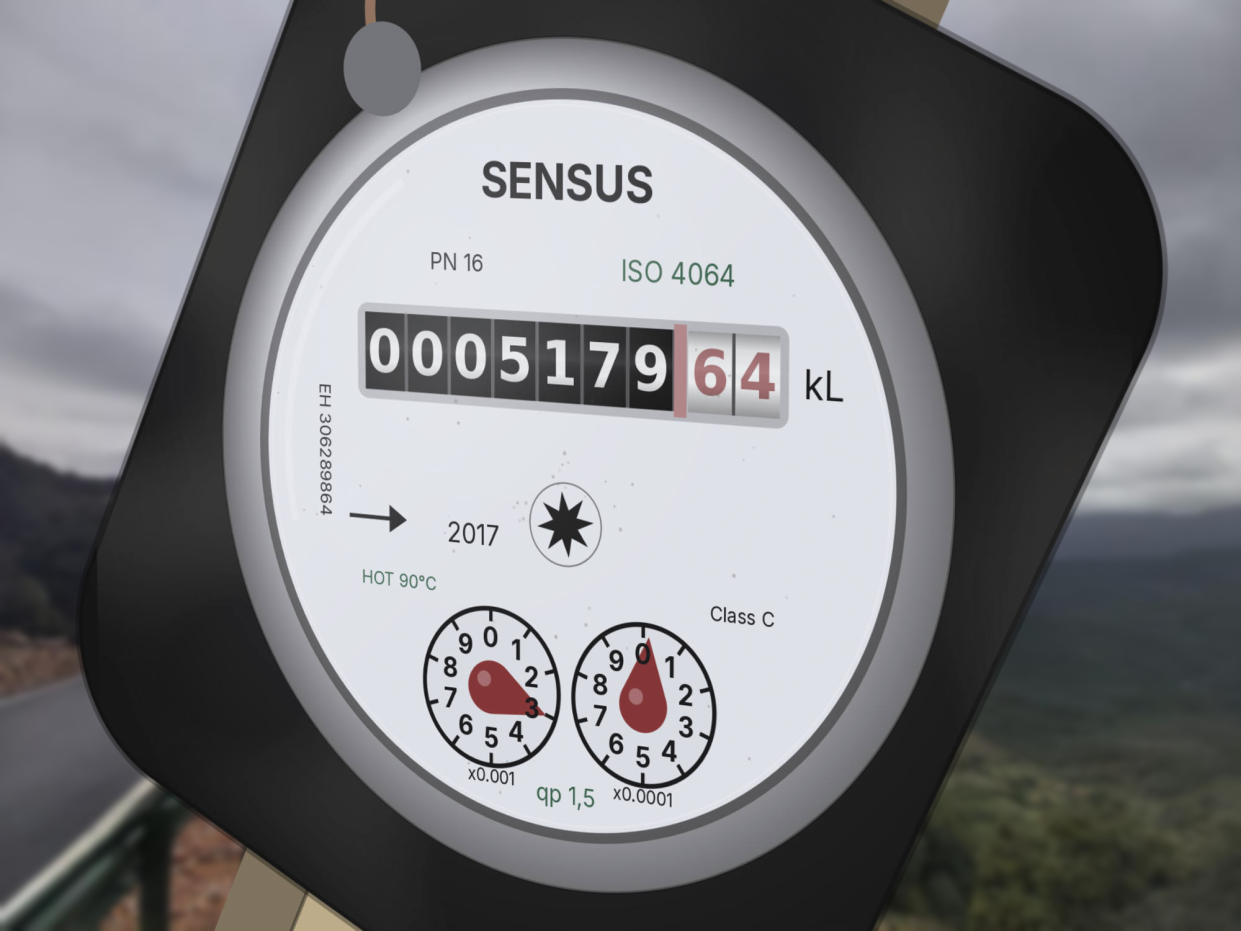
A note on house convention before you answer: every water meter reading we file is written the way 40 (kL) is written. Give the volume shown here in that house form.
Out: 5179.6430 (kL)
